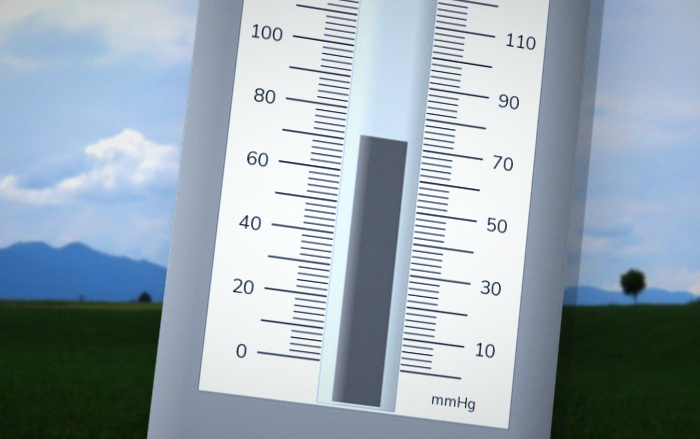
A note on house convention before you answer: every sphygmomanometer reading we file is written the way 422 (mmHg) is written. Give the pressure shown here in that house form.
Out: 72 (mmHg)
